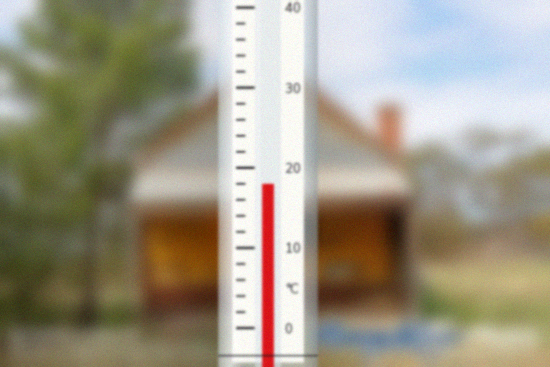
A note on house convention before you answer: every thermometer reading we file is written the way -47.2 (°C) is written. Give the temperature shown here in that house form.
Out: 18 (°C)
